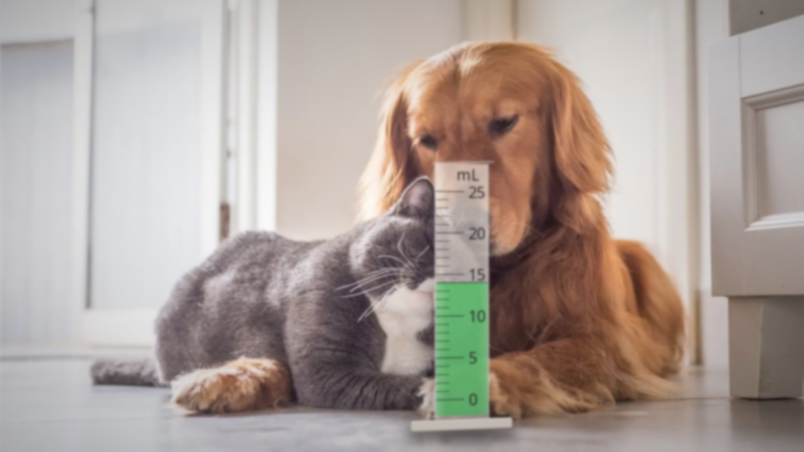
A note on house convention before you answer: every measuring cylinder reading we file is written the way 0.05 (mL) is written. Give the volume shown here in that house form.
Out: 14 (mL)
